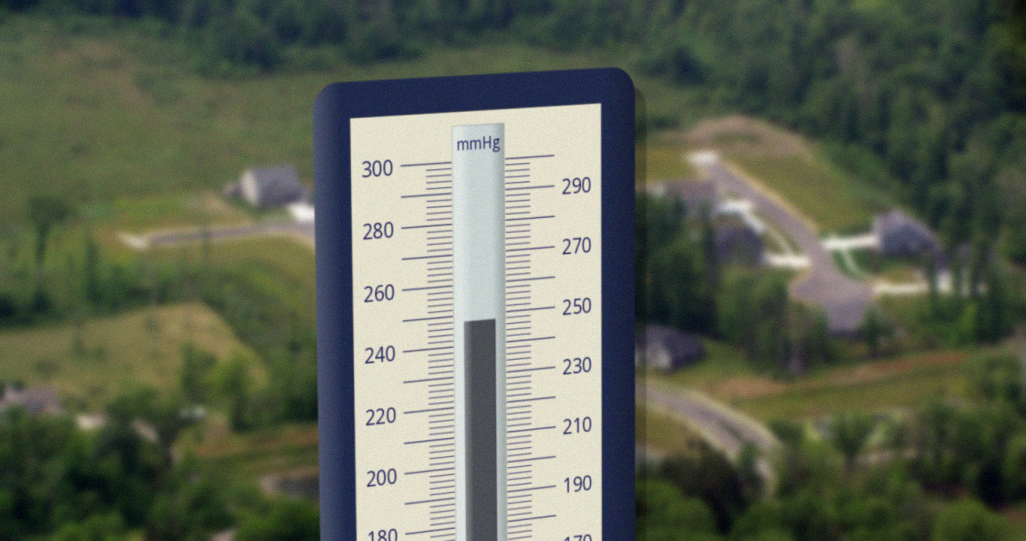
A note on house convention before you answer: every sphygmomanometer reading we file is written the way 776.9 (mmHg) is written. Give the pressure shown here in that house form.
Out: 248 (mmHg)
